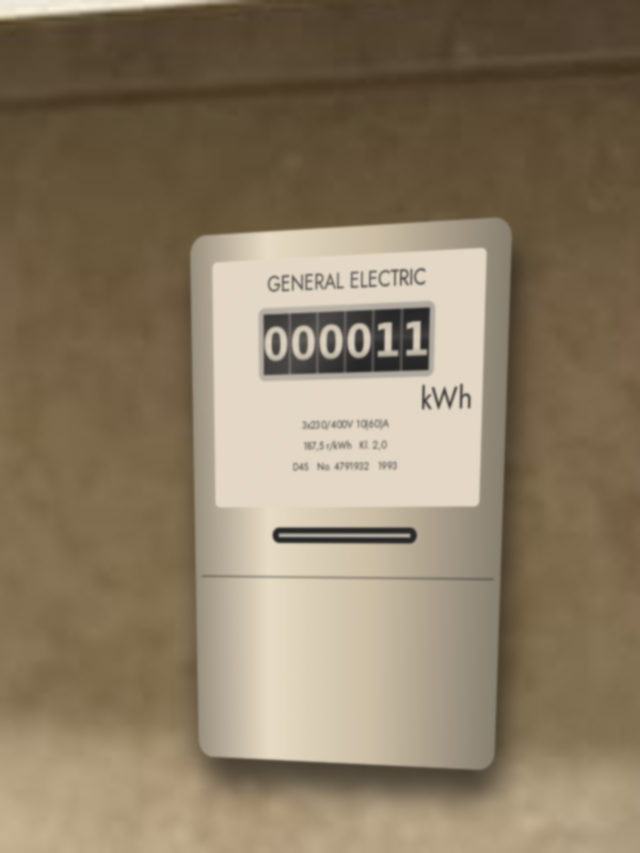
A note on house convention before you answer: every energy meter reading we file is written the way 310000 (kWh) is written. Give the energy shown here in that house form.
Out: 11 (kWh)
